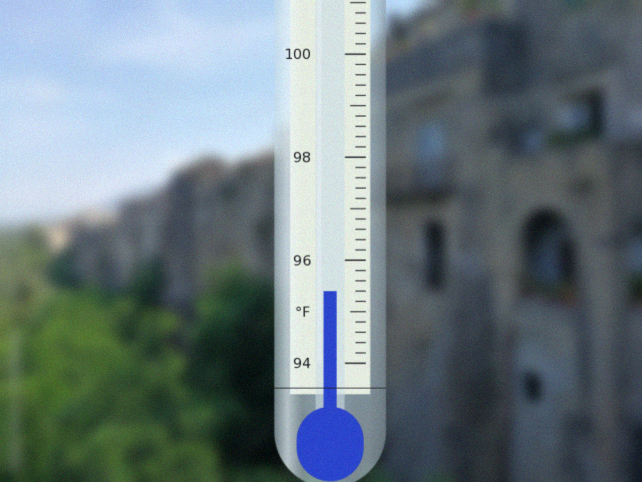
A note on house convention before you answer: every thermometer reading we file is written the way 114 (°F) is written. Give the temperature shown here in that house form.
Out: 95.4 (°F)
